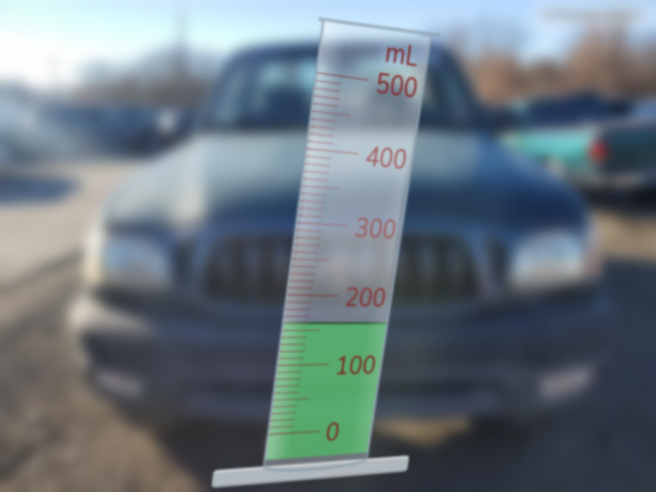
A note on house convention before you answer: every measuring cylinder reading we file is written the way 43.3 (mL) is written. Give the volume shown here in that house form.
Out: 160 (mL)
